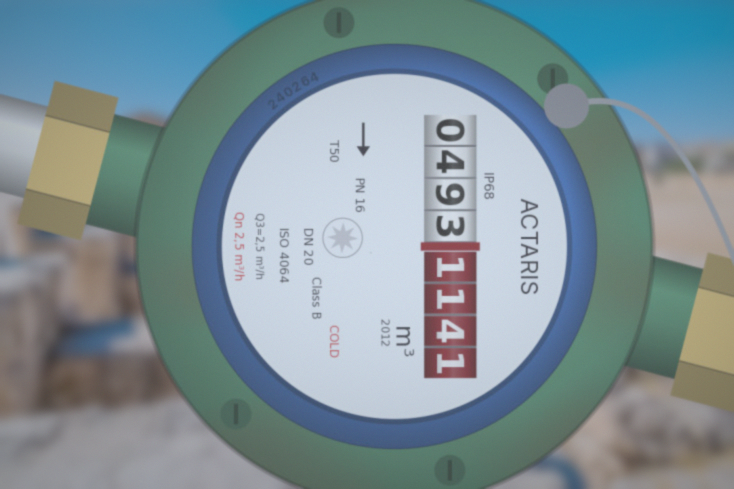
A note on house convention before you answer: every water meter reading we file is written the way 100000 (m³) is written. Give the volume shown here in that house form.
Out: 493.1141 (m³)
